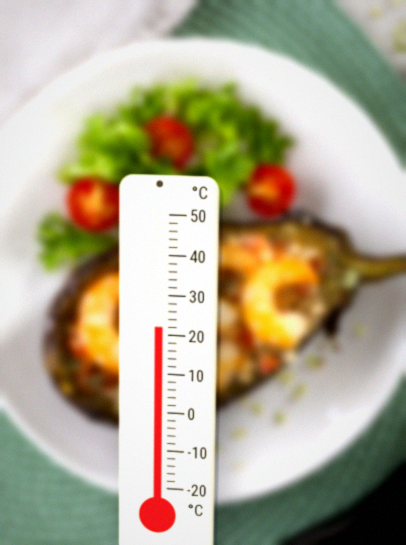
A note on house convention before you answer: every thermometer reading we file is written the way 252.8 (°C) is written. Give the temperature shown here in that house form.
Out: 22 (°C)
